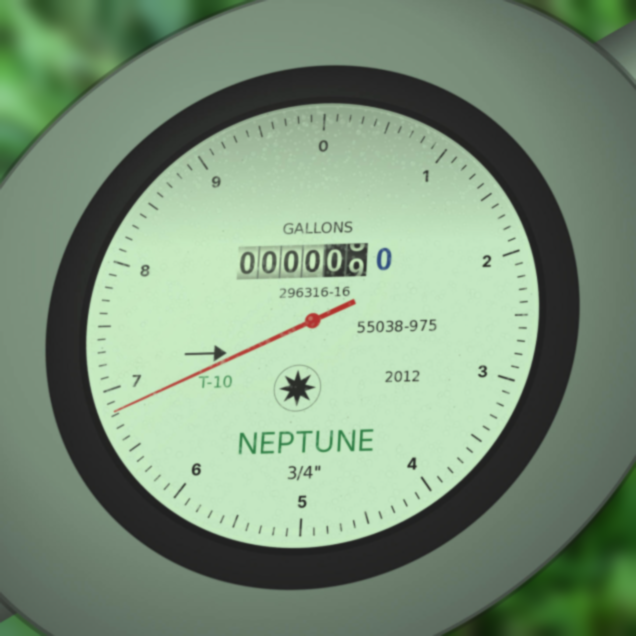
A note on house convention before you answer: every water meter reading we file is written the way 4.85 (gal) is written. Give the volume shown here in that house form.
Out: 86.8 (gal)
